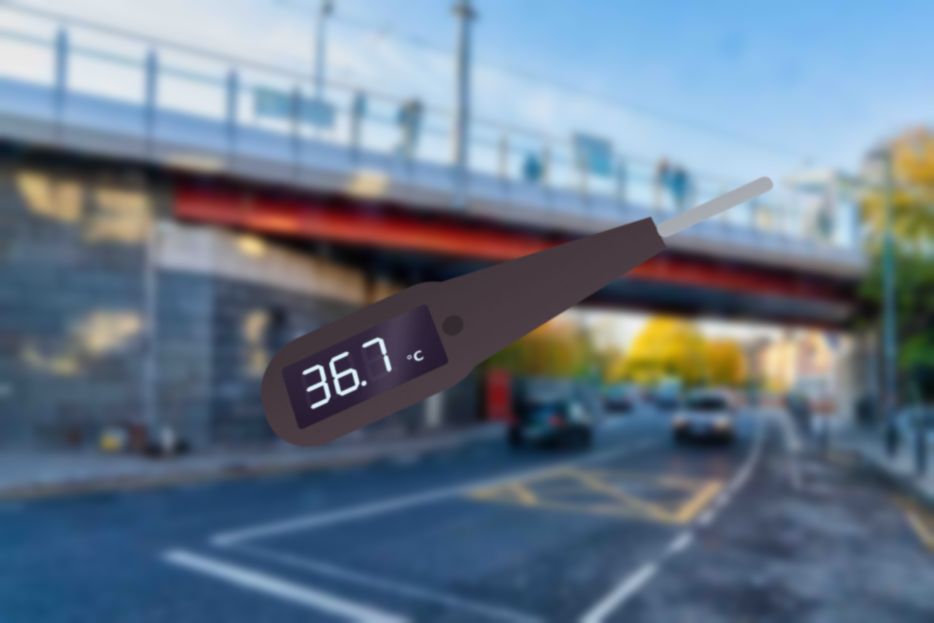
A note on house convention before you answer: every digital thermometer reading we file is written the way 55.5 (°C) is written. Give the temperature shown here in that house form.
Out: 36.7 (°C)
